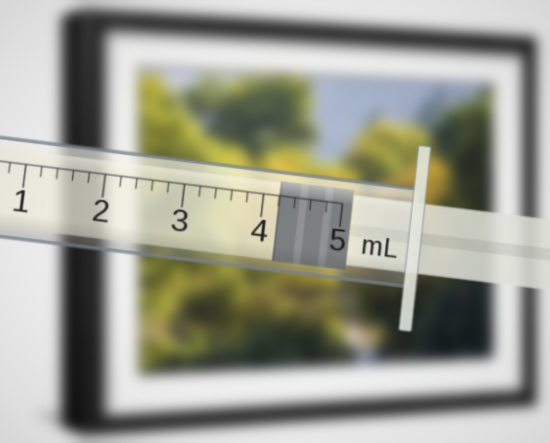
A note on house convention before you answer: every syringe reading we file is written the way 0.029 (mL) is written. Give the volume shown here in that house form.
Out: 4.2 (mL)
